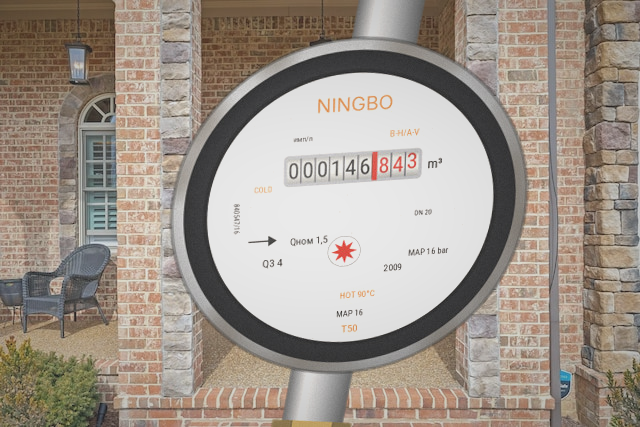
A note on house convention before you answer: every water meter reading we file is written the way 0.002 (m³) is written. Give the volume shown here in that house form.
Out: 146.843 (m³)
